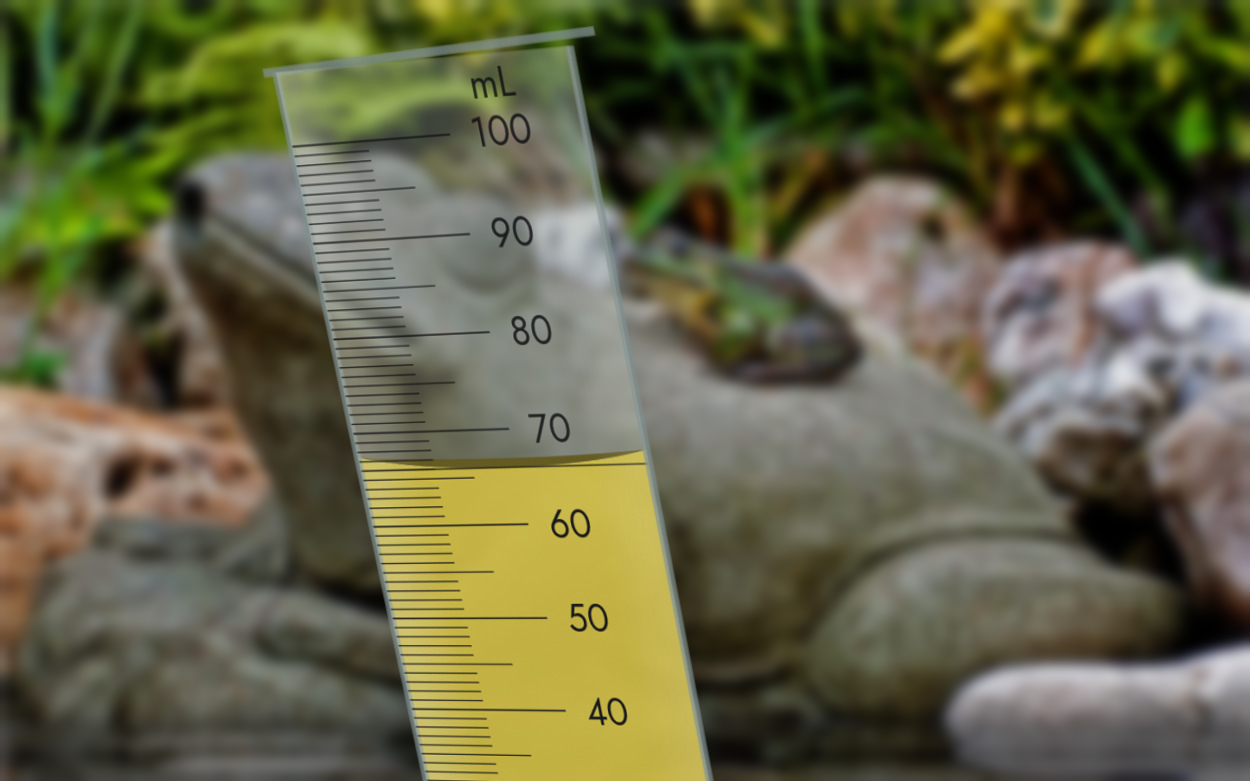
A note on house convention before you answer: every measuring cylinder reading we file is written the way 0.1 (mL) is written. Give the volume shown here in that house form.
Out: 66 (mL)
